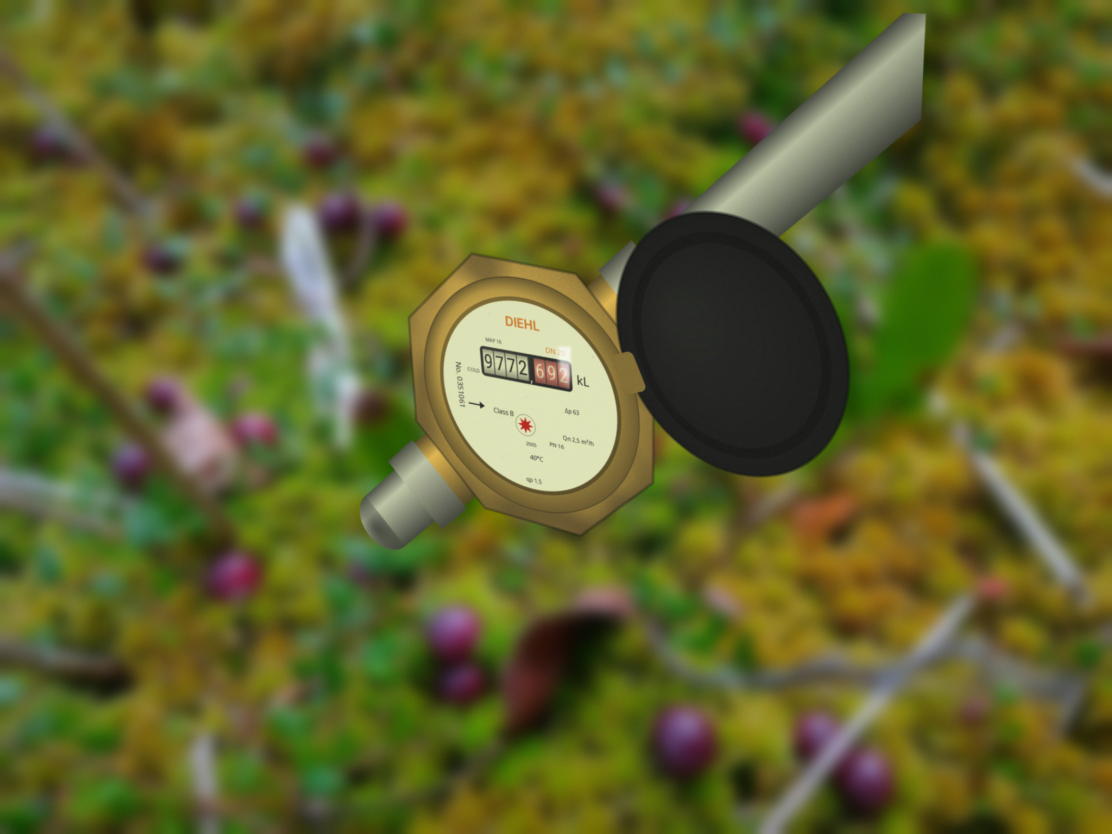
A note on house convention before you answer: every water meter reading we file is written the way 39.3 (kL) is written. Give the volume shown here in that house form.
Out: 9772.692 (kL)
